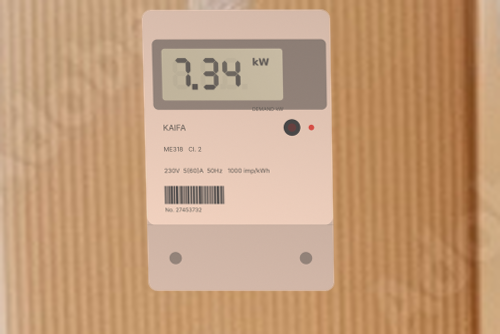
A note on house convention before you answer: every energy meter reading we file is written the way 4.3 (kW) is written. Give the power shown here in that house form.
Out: 7.34 (kW)
